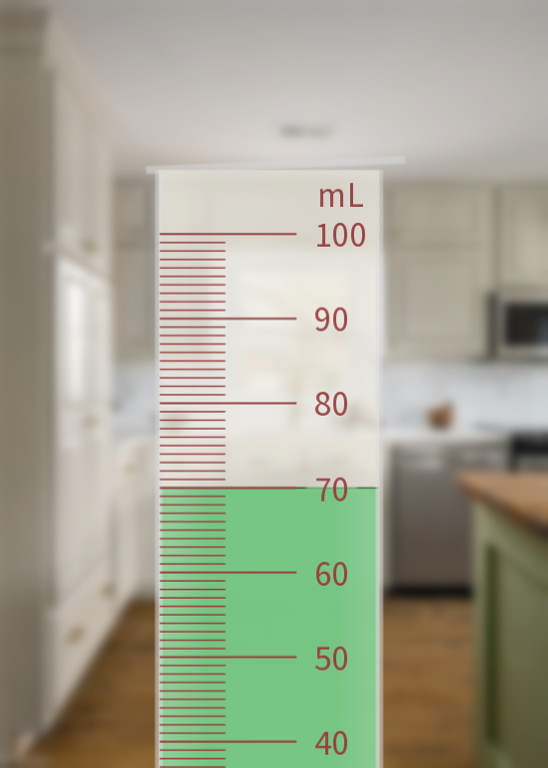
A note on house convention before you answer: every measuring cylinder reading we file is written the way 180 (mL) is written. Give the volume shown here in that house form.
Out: 70 (mL)
